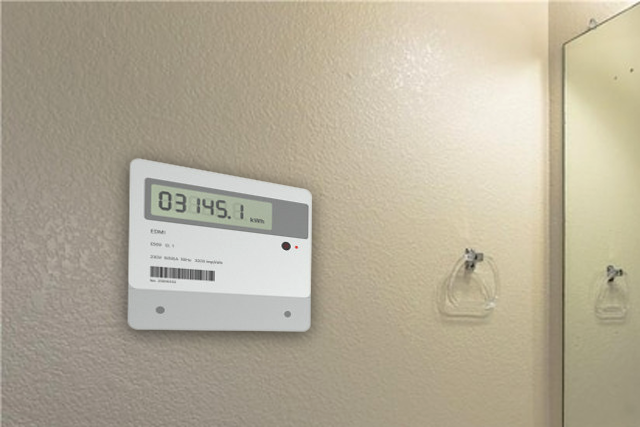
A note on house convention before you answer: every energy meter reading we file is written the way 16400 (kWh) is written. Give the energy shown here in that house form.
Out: 3145.1 (kWh)
